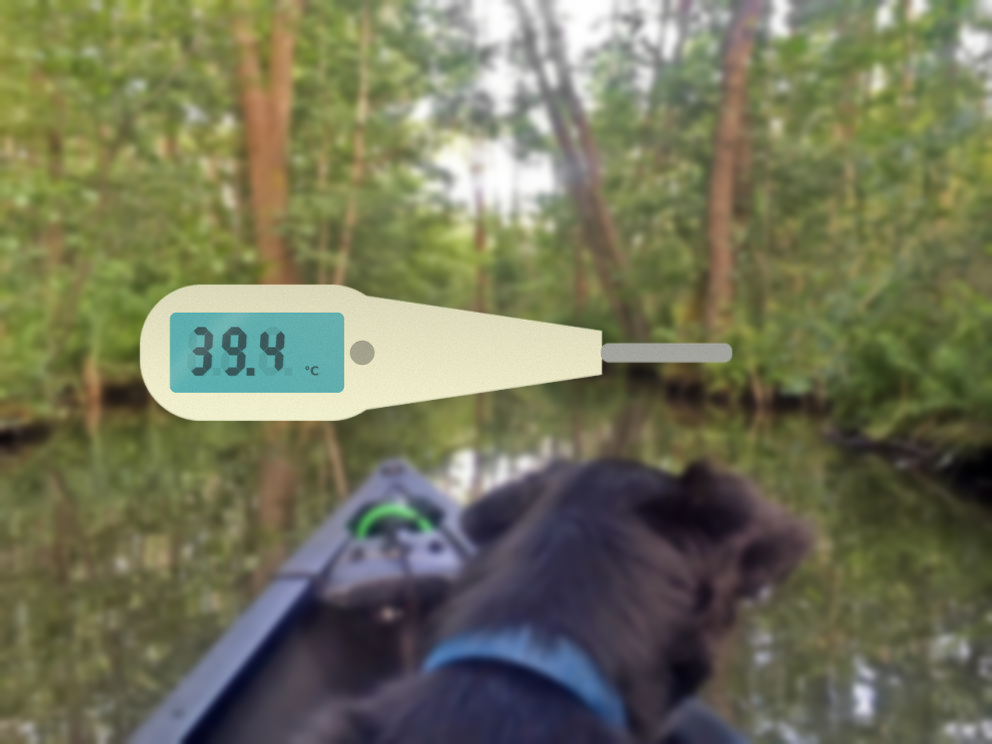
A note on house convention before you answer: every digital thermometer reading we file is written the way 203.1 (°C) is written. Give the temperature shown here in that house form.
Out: 39.4 (°C)
